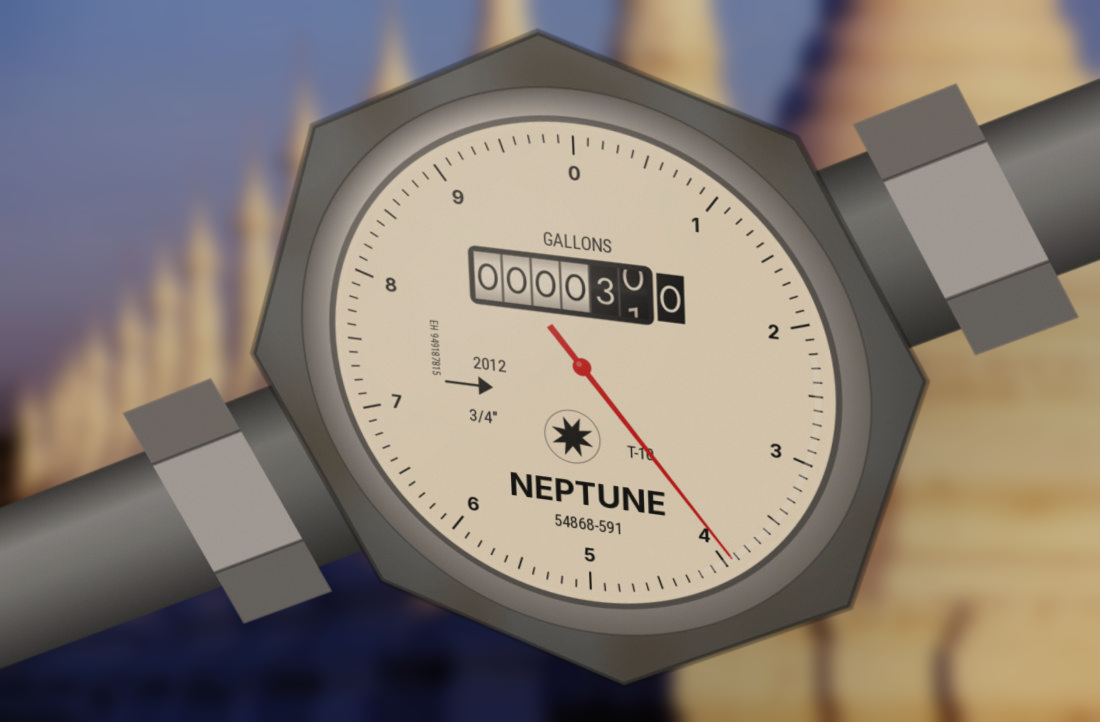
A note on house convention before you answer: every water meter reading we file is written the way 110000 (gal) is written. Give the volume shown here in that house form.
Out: 303.9 (gal)
